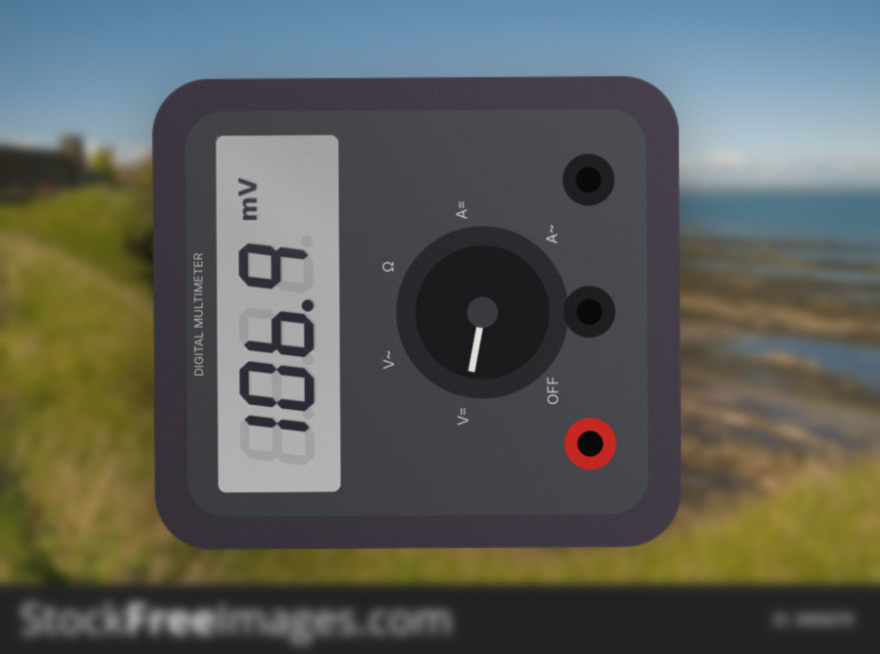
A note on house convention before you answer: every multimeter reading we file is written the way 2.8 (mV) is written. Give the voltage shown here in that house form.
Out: 106.9 (mV)
